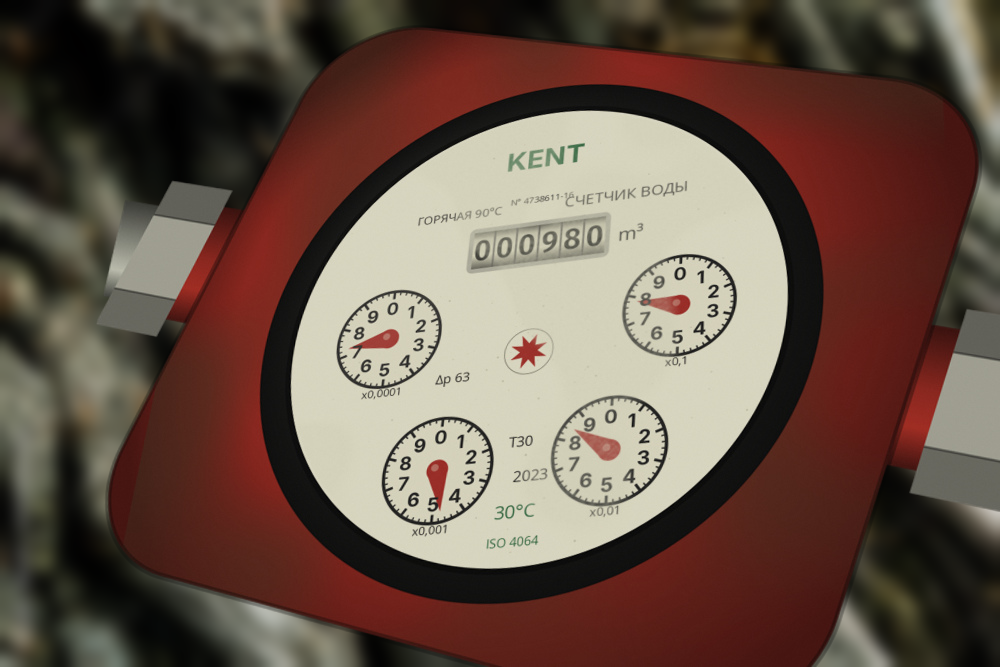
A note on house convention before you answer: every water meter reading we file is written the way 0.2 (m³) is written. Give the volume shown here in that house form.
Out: 980.7847 (m³)
